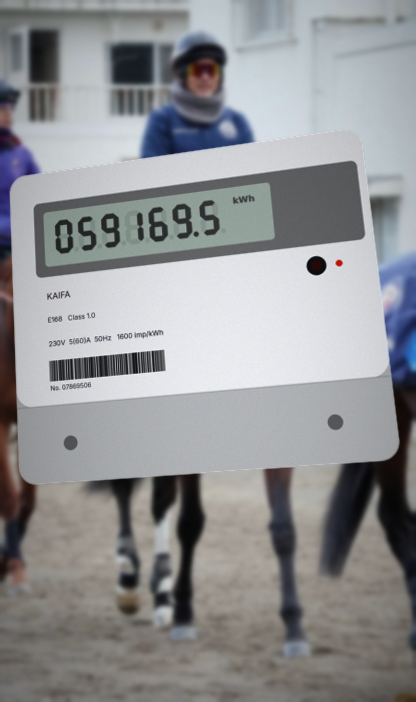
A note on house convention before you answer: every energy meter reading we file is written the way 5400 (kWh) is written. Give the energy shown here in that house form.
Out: 59169.5 (kWh)
